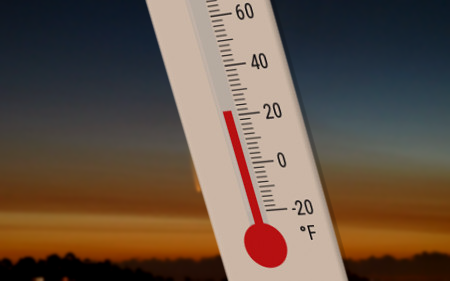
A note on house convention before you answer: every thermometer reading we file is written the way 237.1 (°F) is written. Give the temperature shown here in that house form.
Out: 22 (°F)
